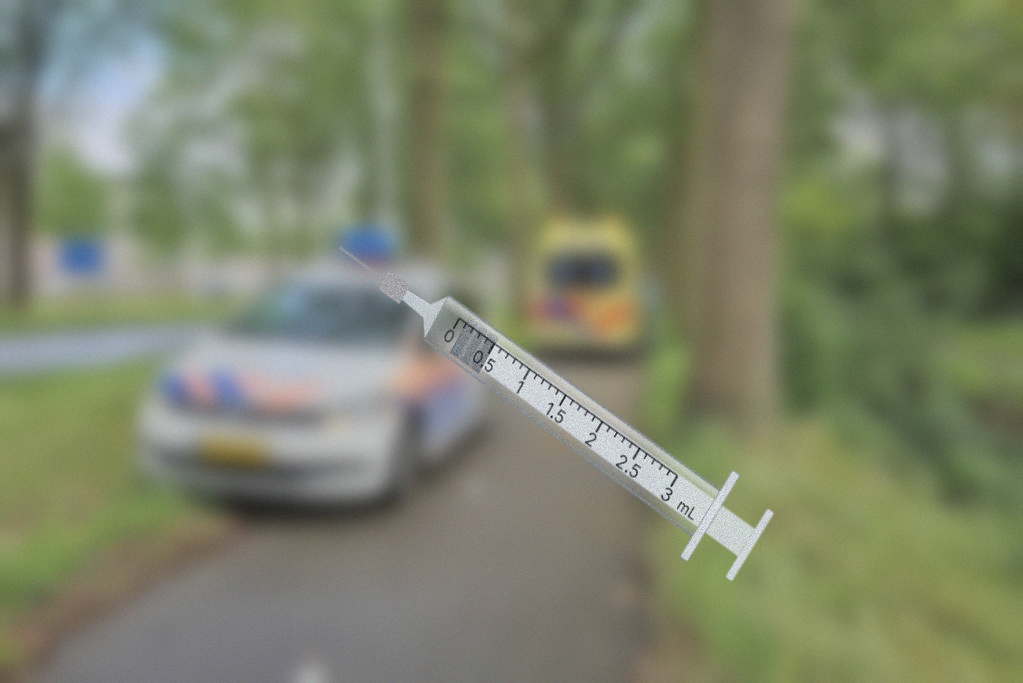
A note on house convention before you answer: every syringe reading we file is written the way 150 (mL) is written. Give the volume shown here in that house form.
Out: 0.1 (mL)
